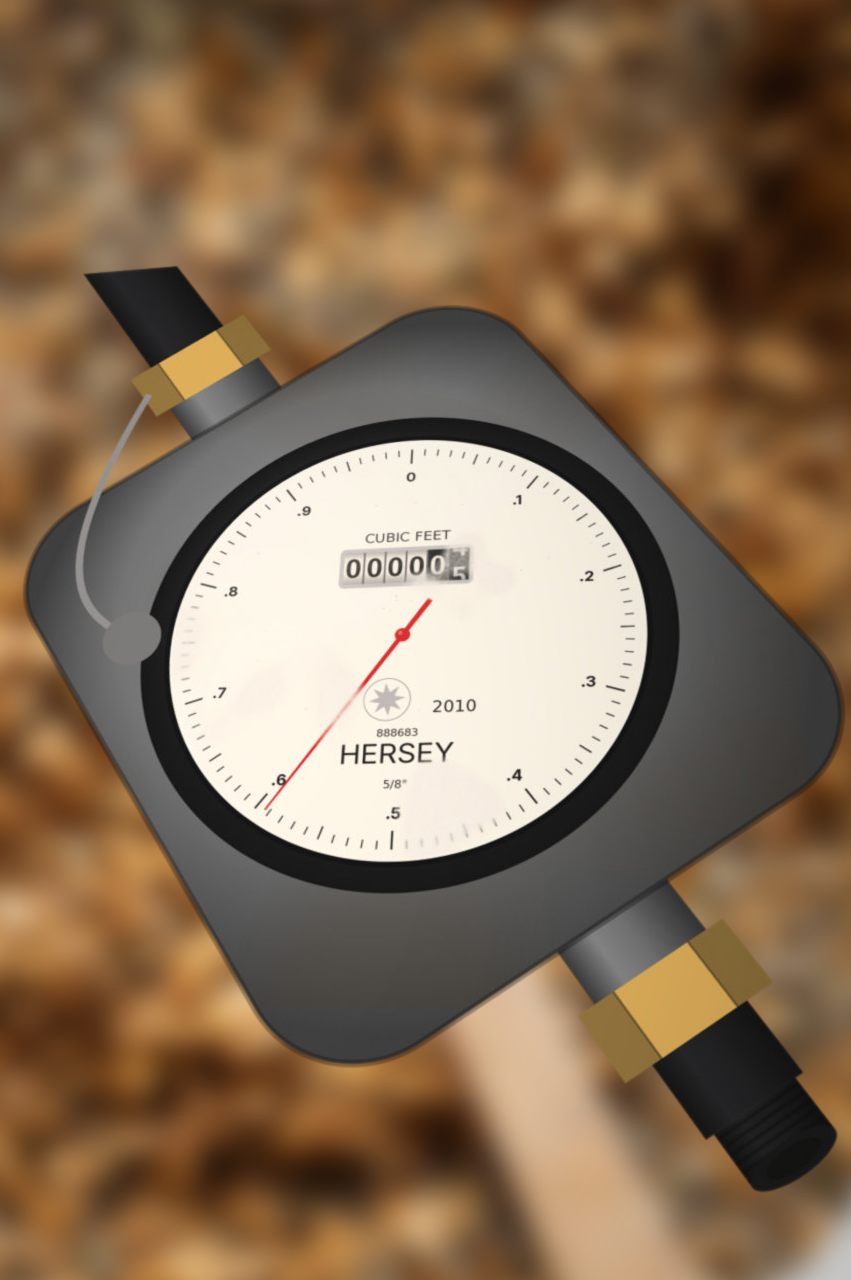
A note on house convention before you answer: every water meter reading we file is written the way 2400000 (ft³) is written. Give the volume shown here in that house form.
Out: 4.59 (ft³)
